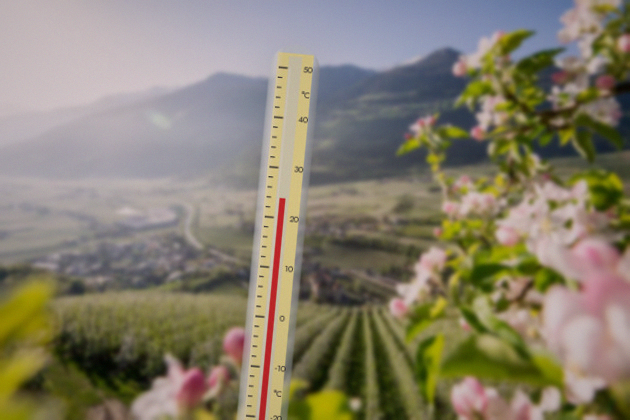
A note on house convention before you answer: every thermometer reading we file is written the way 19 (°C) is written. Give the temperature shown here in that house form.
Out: 24 (°C)
